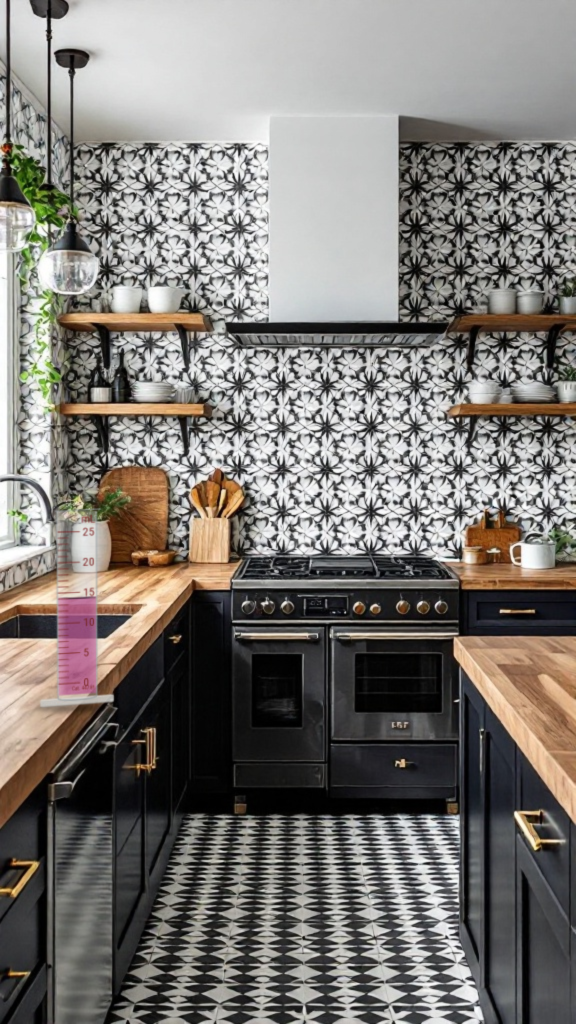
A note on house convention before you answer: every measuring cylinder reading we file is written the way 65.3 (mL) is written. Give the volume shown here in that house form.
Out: 14 (mL)
